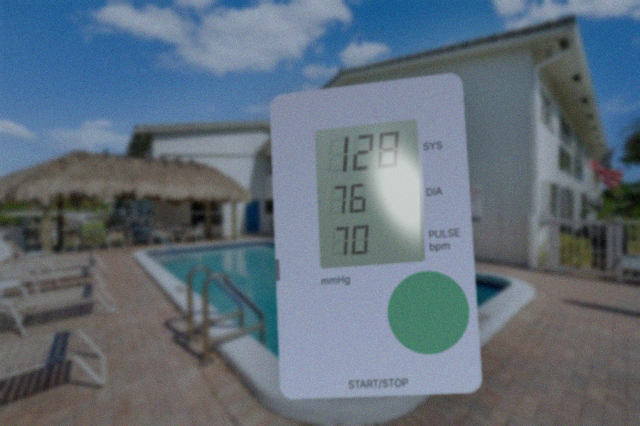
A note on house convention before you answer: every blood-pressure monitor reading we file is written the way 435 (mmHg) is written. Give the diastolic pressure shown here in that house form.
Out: 76 (mmHg)
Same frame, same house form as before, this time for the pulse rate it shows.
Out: 70 (bpm)
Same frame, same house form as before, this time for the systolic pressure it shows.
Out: 128 (mmHg)
